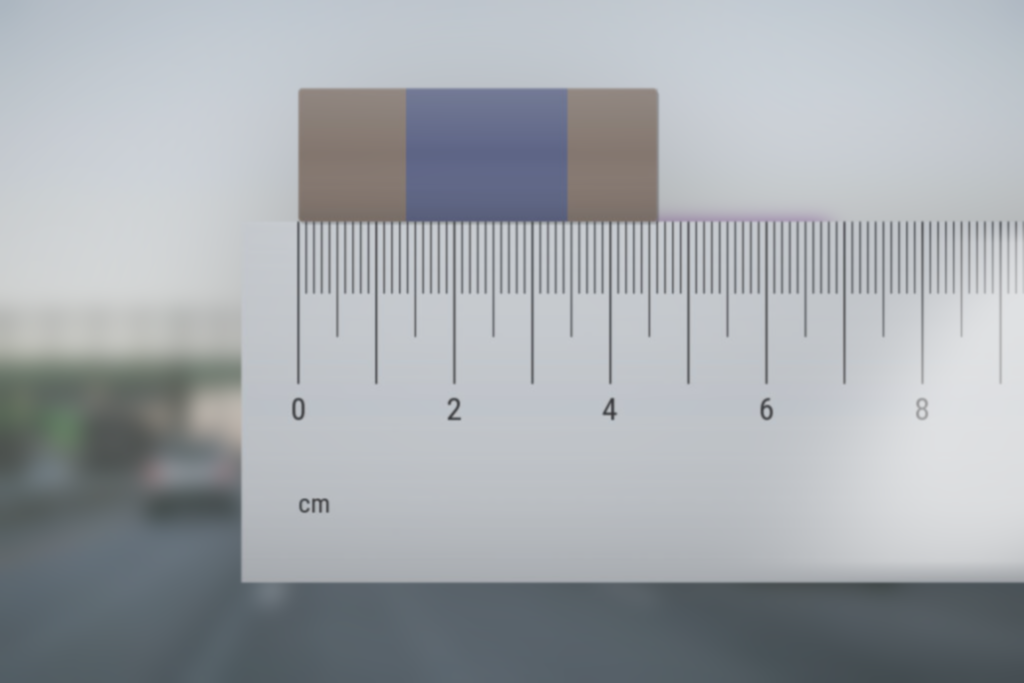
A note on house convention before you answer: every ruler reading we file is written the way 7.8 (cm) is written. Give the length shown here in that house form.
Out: 4.6 (cm)
